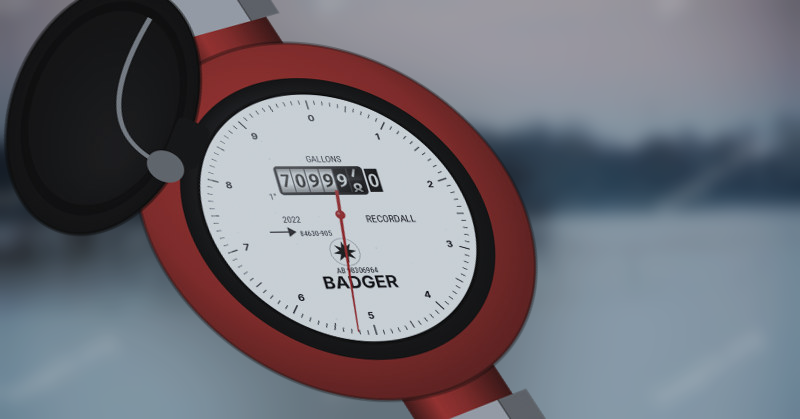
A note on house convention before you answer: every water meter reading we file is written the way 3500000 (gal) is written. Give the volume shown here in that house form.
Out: 7099975.2 (gal)
